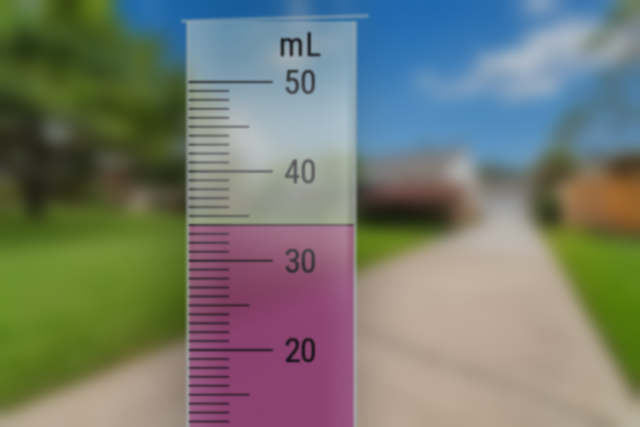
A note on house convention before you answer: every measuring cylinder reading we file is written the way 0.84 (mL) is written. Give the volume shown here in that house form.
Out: 34 (mL)
